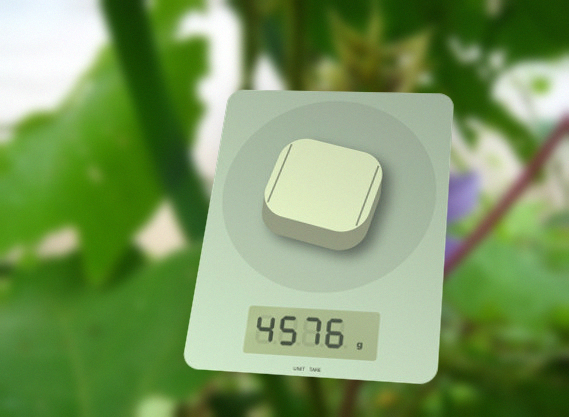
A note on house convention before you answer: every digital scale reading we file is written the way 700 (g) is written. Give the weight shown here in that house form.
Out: 4576 (g)
